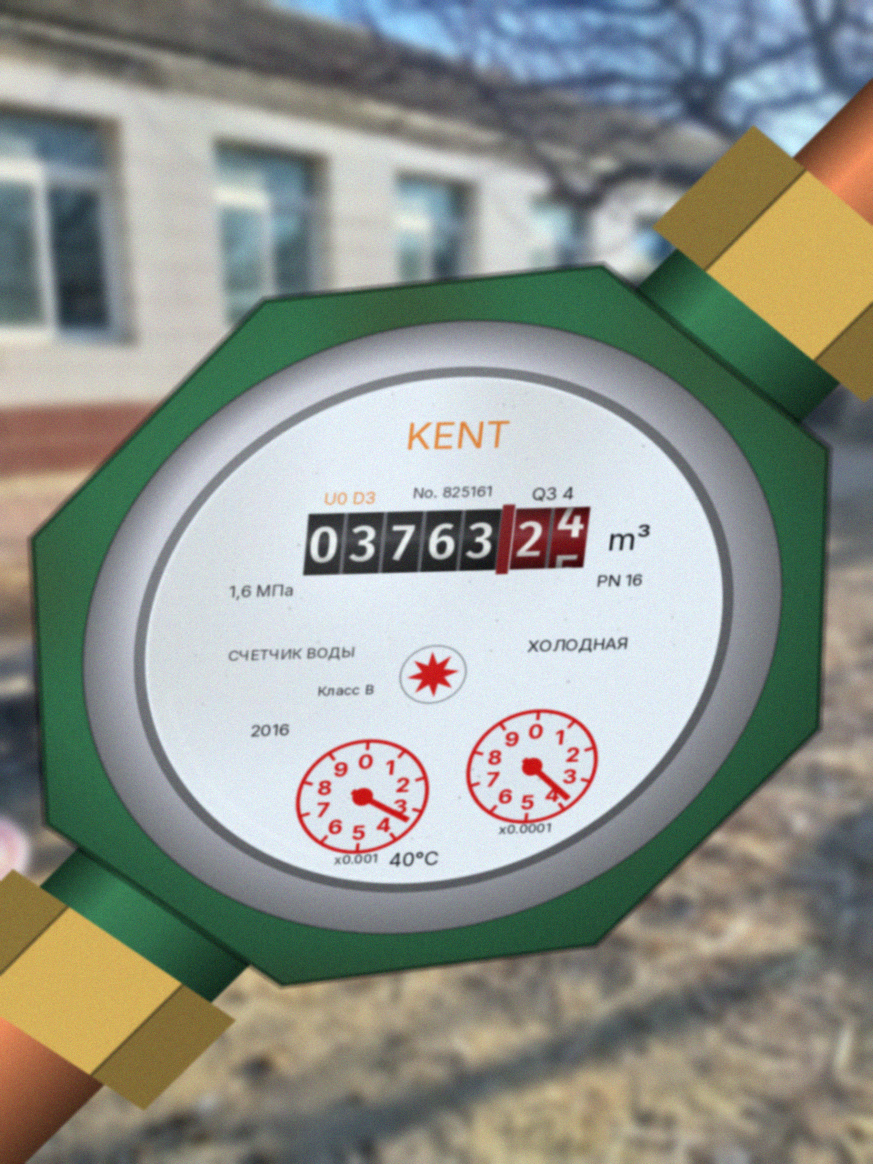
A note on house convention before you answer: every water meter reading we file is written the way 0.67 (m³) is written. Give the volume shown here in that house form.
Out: 3763.2433 (m³)
